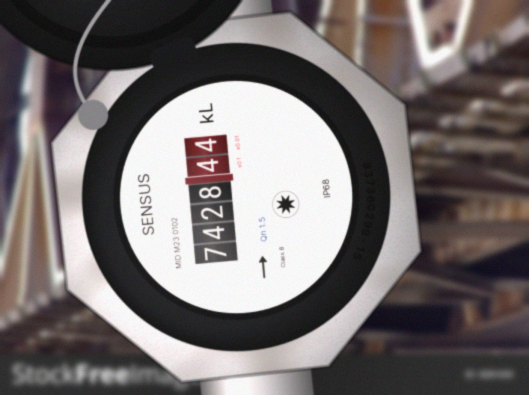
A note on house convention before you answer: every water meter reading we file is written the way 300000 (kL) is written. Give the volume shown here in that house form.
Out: 7428.44 (kL)
